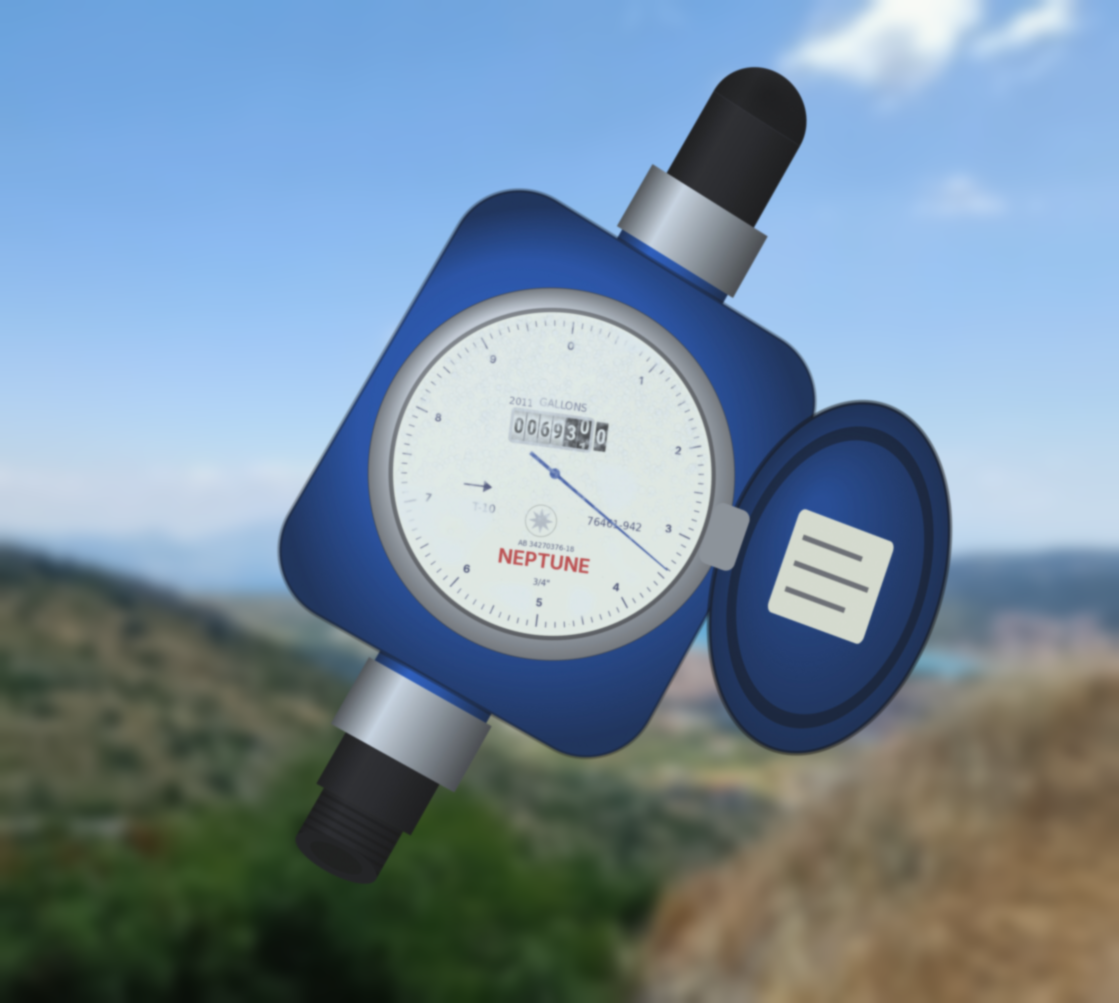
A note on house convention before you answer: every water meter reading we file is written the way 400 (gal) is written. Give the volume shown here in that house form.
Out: 69303.4 (gal)
